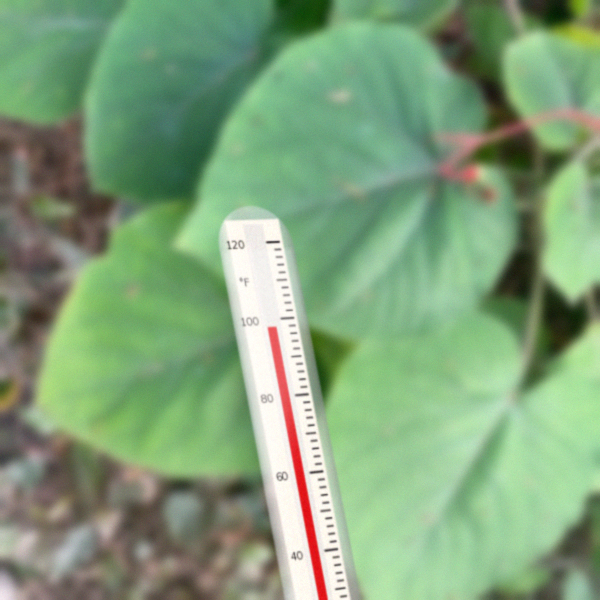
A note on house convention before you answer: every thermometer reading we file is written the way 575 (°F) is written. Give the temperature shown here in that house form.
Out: 98 (°F)
